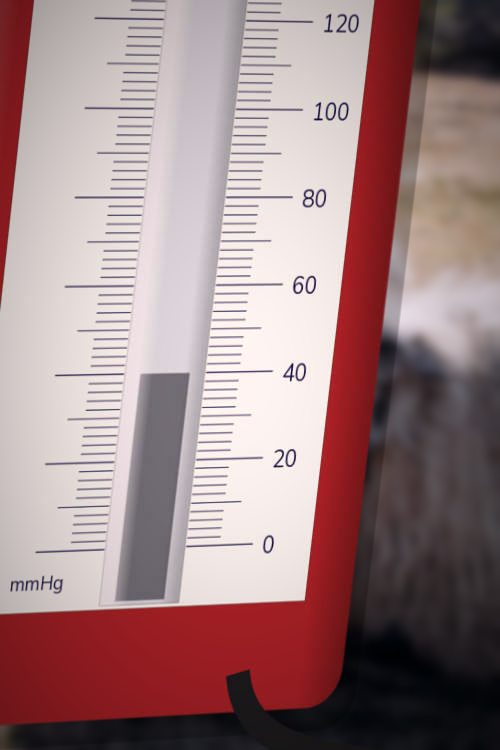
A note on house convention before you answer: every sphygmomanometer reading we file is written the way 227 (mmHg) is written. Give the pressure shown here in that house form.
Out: 40 (mmHg)
